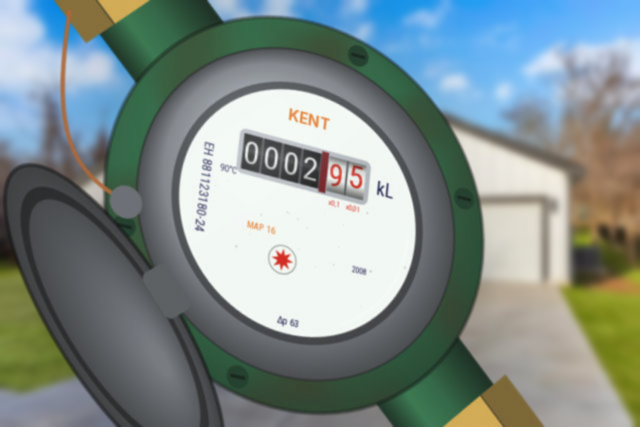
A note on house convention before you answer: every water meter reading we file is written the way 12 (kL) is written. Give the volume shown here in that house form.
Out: 2.95 (kL)
